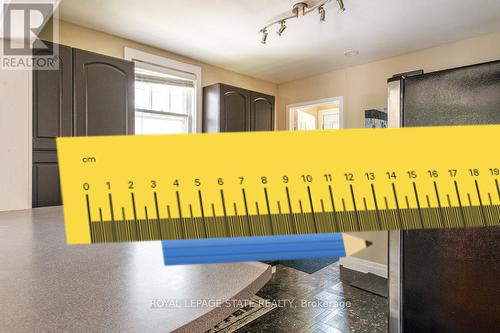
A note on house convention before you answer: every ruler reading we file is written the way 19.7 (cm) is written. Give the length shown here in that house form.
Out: 9.5 (cm)
